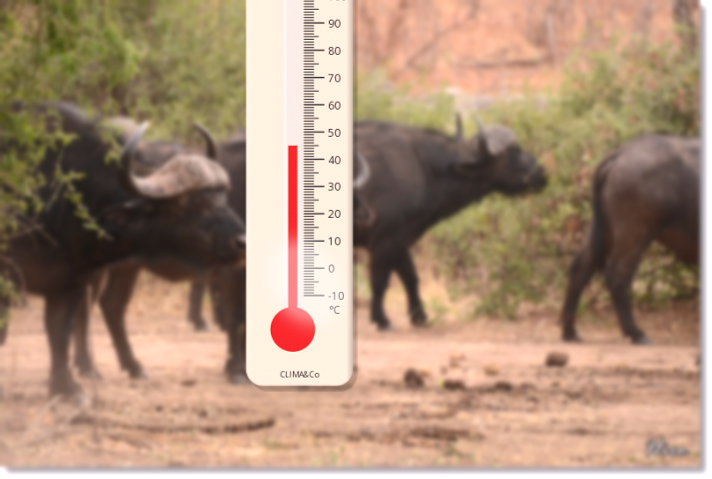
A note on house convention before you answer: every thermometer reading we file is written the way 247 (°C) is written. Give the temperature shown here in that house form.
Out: 45 (°C)
